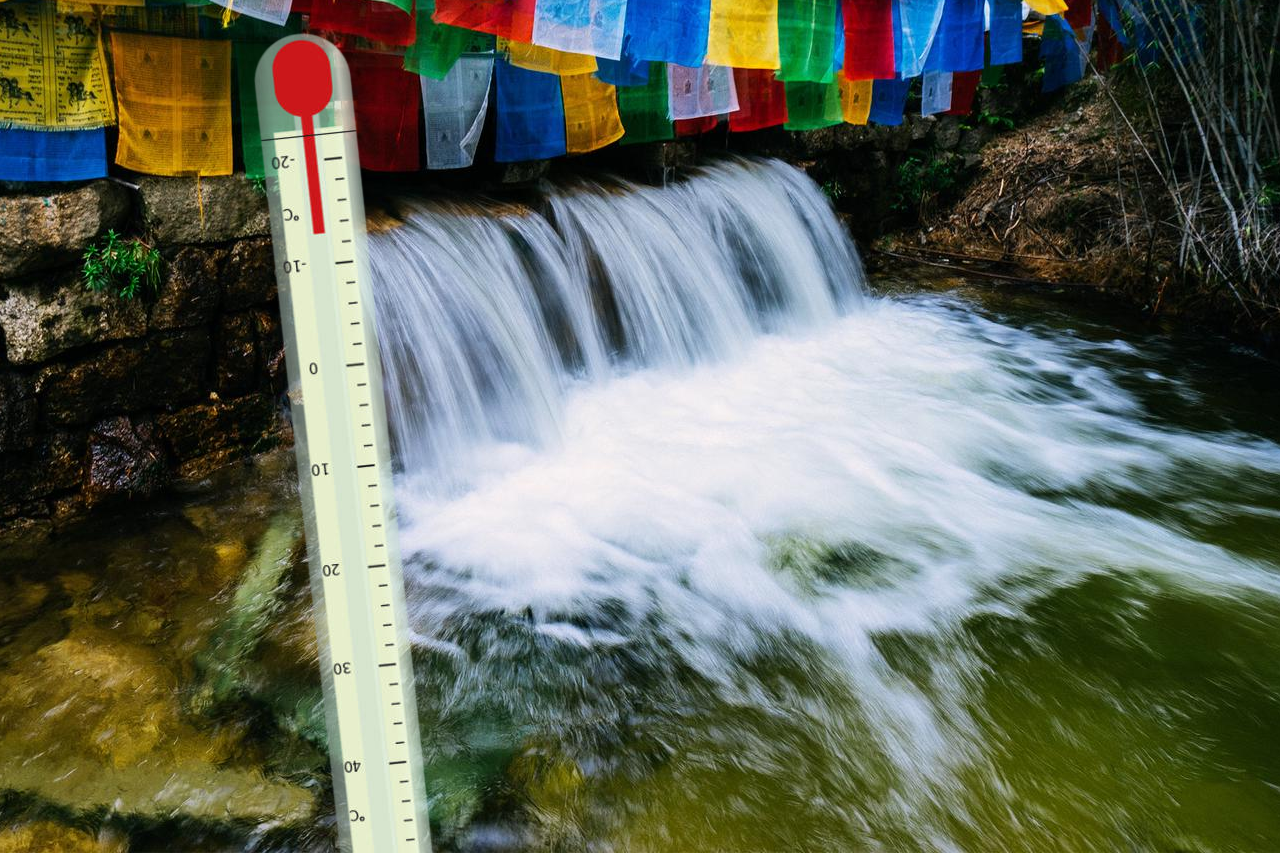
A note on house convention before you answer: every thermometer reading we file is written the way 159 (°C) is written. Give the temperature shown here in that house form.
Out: -13 (°C)
